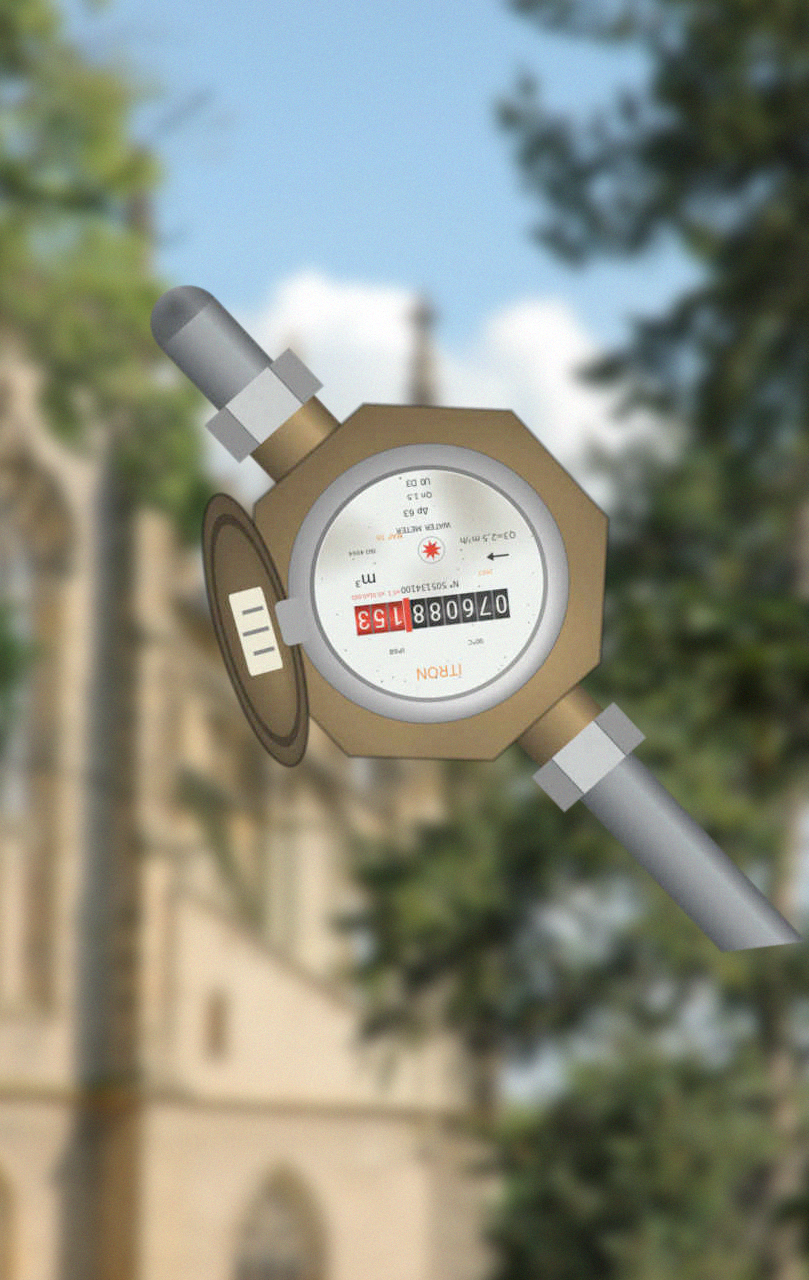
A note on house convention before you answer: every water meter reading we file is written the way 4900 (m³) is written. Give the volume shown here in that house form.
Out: 76088.153 (m³)
